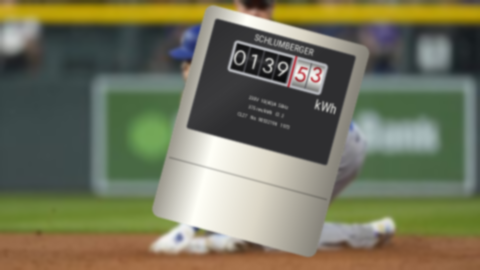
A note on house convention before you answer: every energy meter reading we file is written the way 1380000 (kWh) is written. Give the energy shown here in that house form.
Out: 139.53 (kWh)
